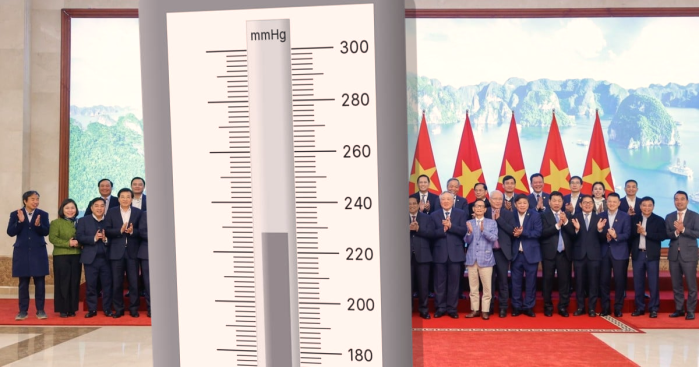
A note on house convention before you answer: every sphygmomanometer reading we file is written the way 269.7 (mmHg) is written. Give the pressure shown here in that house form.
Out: 228 (mmHg)
